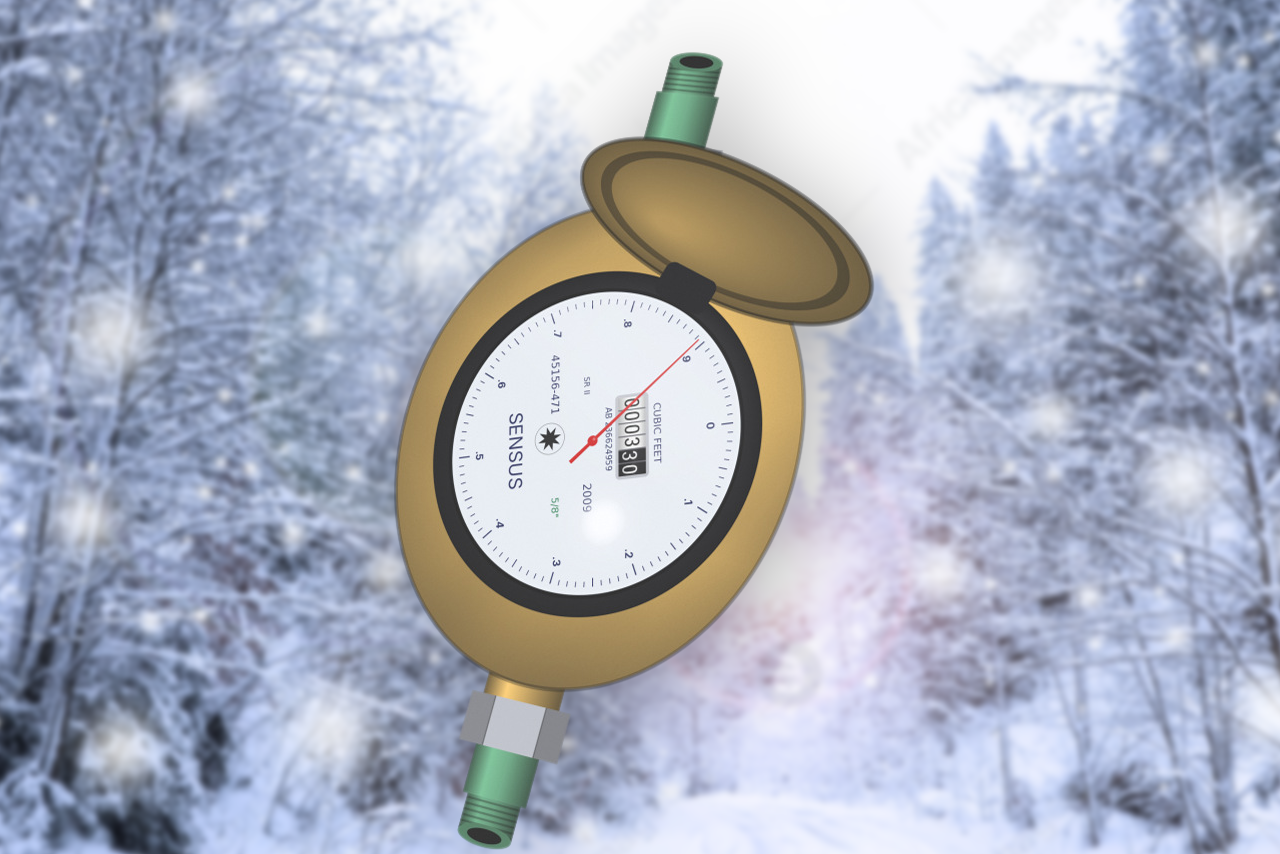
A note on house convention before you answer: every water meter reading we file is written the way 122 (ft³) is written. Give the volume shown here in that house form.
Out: 329.89 (ft³)
